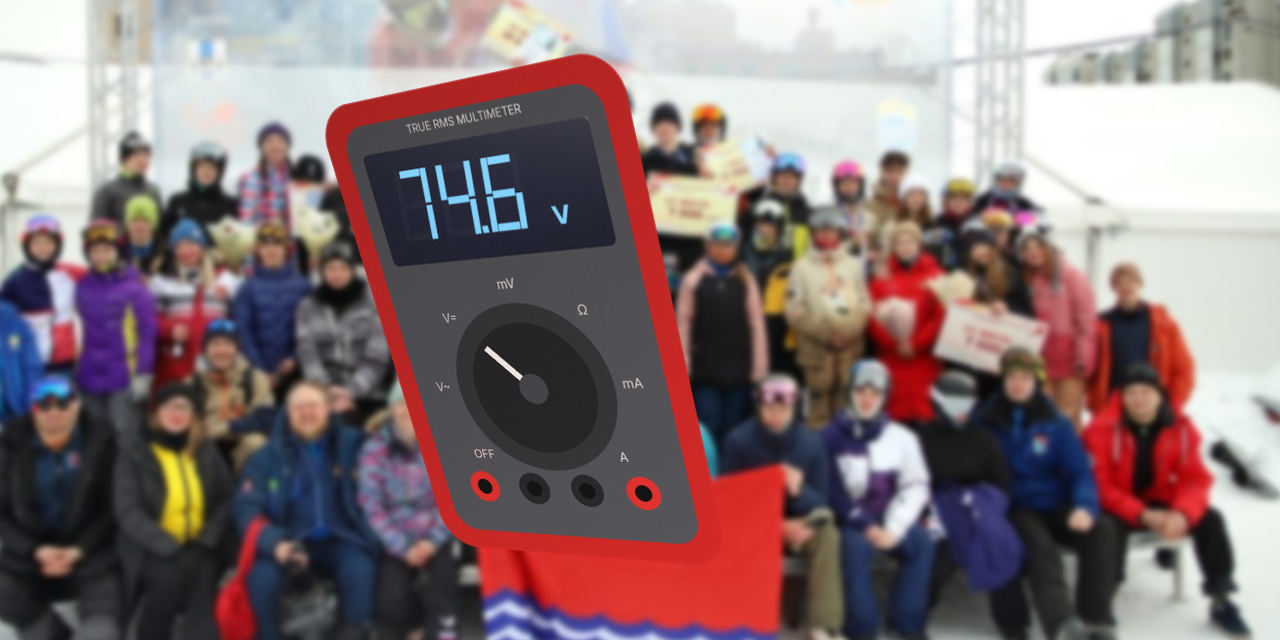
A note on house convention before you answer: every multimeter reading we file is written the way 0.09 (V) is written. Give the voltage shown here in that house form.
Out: 74.6 (V)
